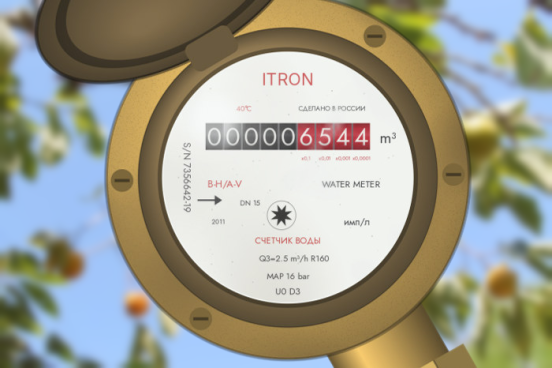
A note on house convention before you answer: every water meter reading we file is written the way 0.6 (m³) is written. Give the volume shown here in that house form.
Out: 0.6544 (m³)
